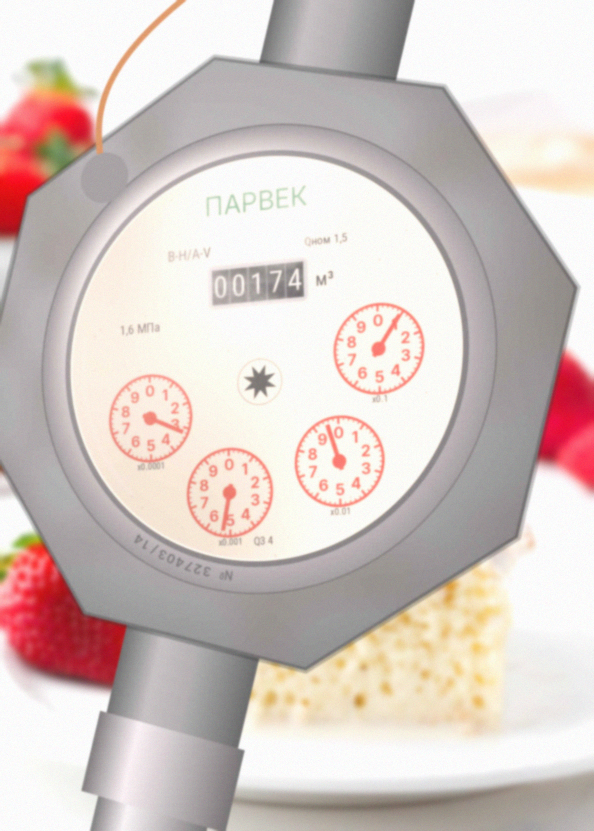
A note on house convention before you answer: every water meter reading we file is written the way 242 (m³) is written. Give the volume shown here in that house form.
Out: 174.0953 (m³)
